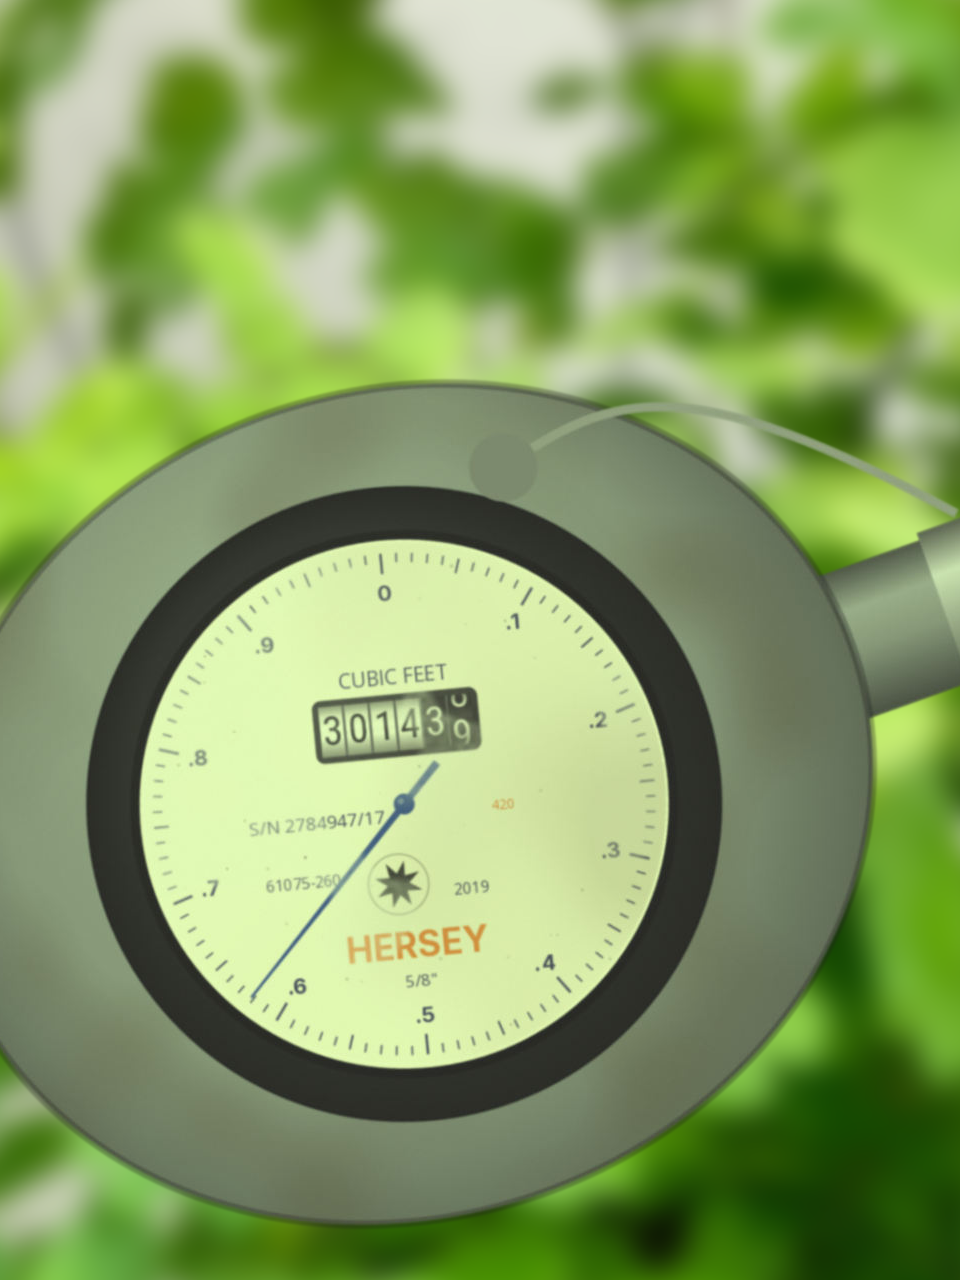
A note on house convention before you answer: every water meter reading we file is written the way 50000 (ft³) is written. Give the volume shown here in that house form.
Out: 301438.62 (ft³)
